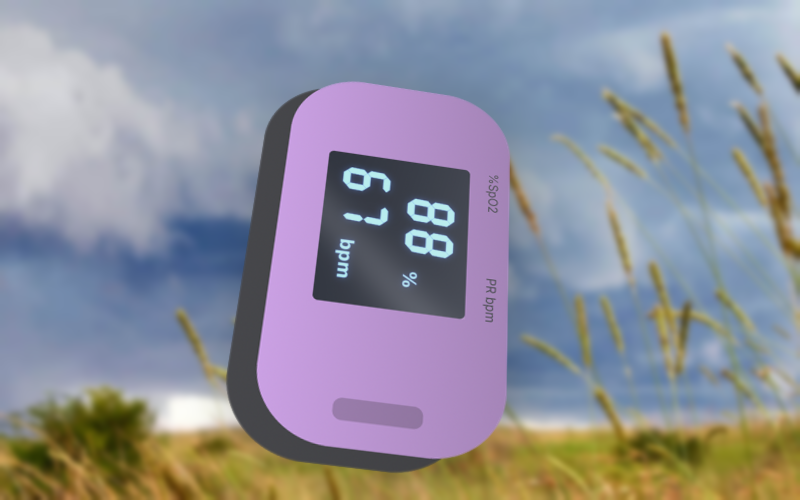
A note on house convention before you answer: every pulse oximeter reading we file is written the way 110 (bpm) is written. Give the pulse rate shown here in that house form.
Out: 67 (bpm)
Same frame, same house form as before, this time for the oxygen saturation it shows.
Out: 88 (%)
